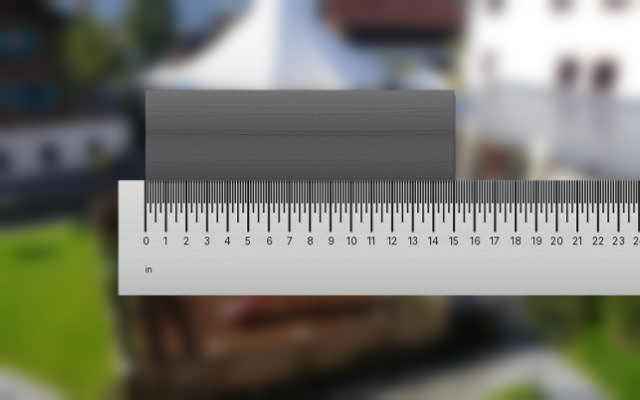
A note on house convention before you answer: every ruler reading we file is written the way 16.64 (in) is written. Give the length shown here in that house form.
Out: 15 (in)
